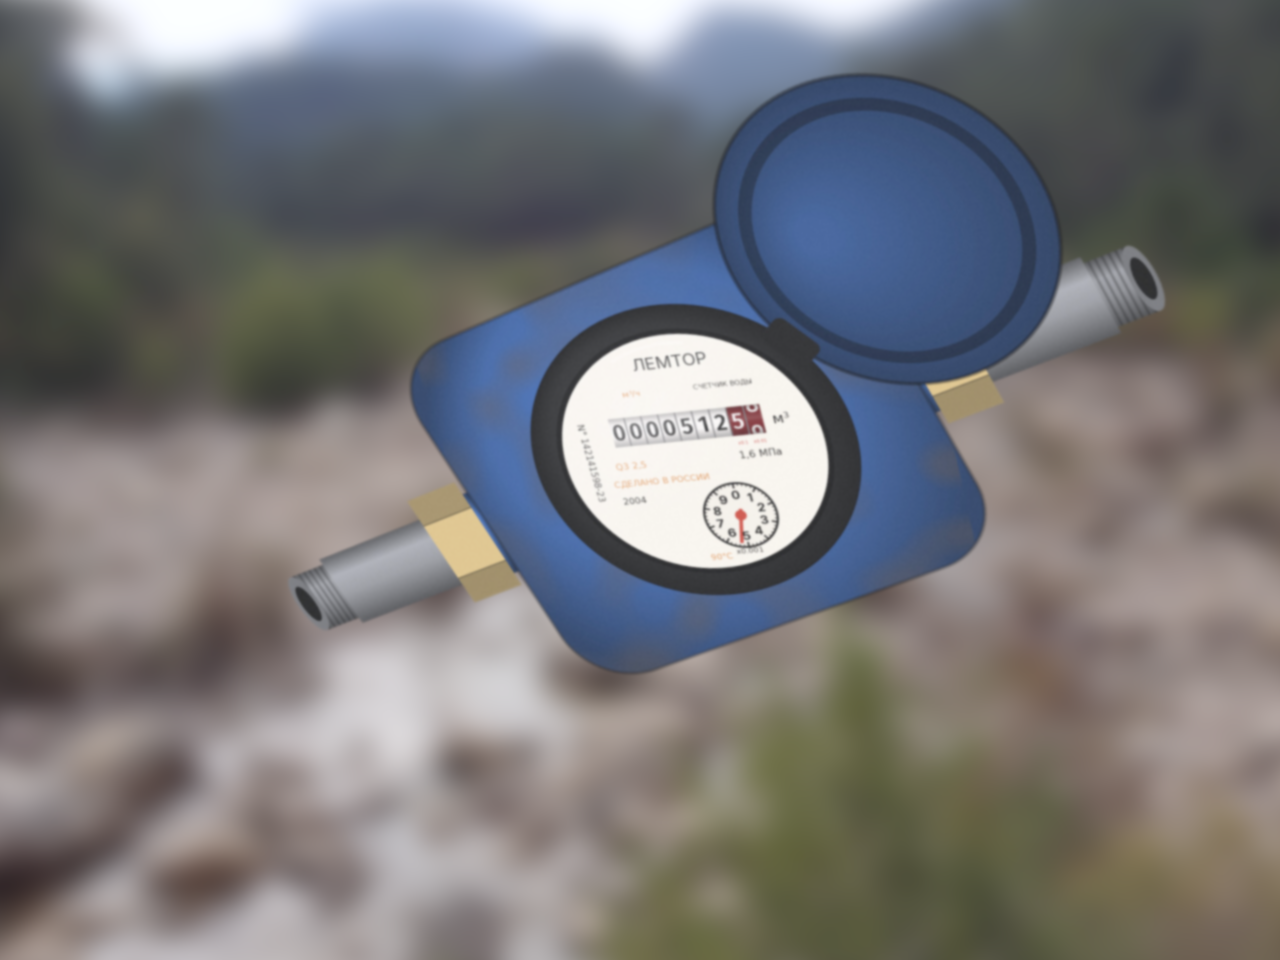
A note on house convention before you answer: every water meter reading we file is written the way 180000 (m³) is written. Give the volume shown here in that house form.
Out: 512.585 (m³)
